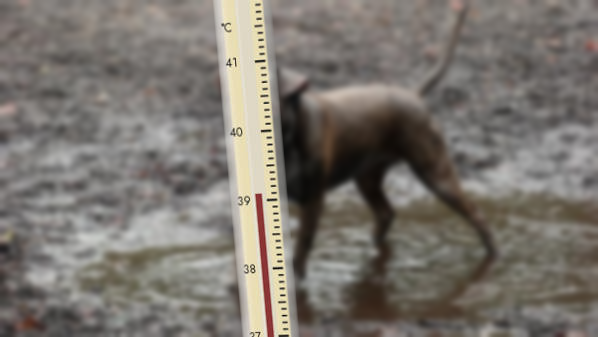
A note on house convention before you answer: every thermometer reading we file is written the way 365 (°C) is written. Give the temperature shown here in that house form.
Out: 39.1 (°C)
